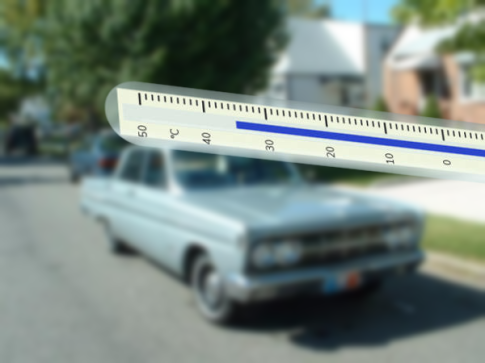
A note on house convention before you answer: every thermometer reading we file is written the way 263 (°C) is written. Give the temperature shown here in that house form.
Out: 35 (°C)
